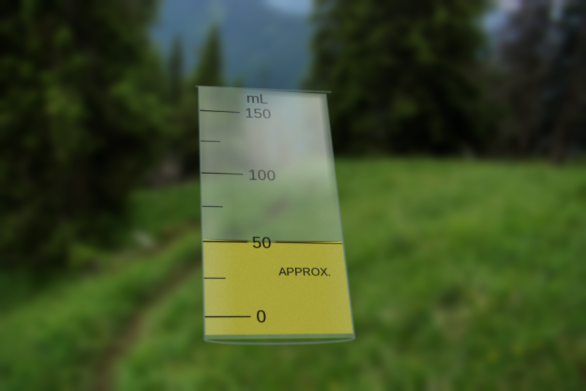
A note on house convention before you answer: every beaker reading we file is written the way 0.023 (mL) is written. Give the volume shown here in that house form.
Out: 50 (mL)
